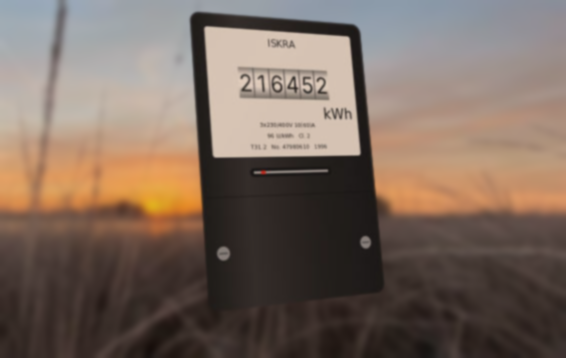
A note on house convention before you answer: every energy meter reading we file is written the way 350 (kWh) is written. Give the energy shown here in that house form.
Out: 216452 (kWh)
